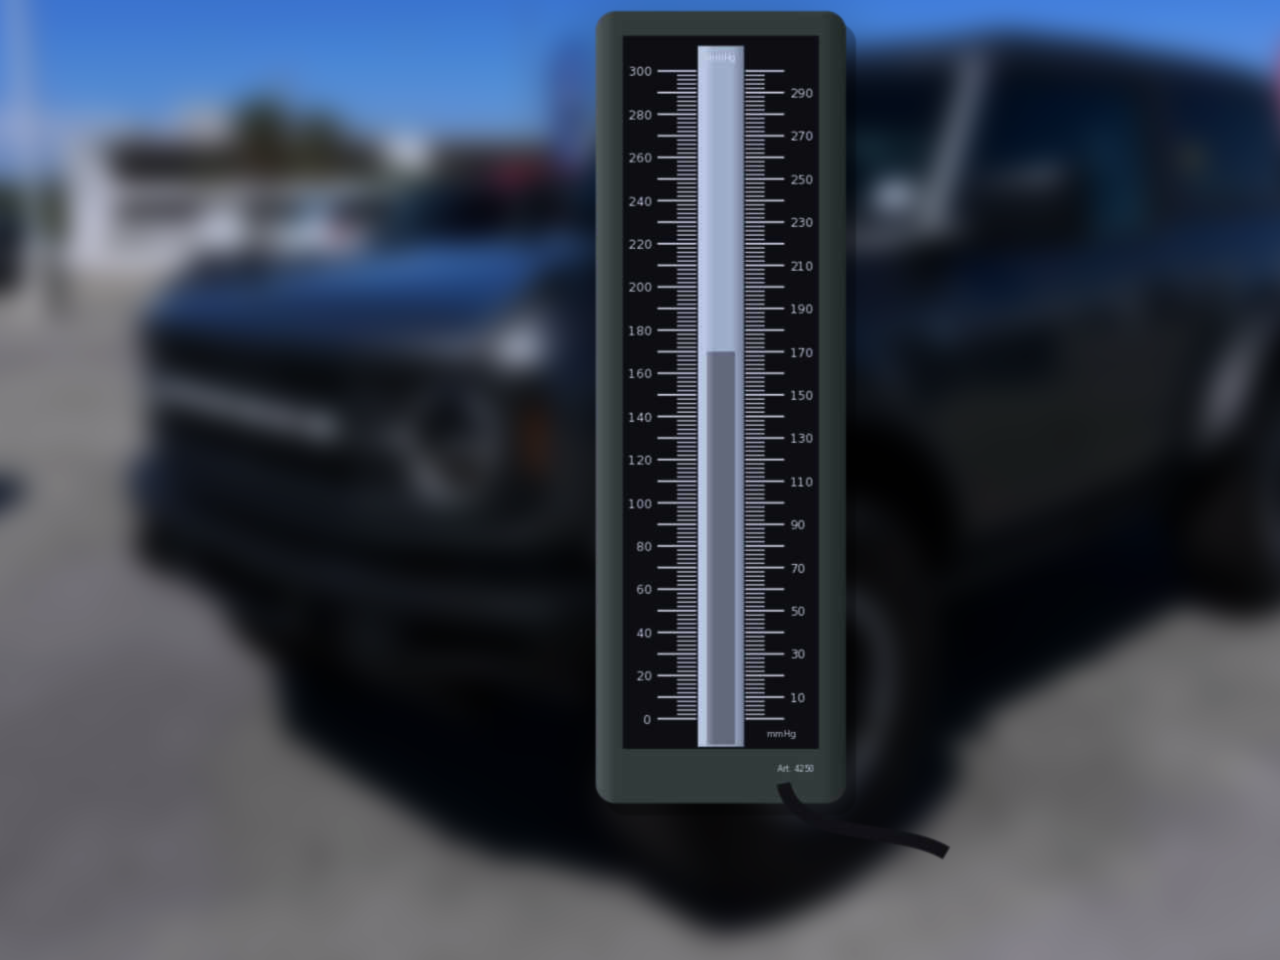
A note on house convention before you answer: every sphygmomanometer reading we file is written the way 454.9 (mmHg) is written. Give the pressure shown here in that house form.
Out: 170 (mmHg)
